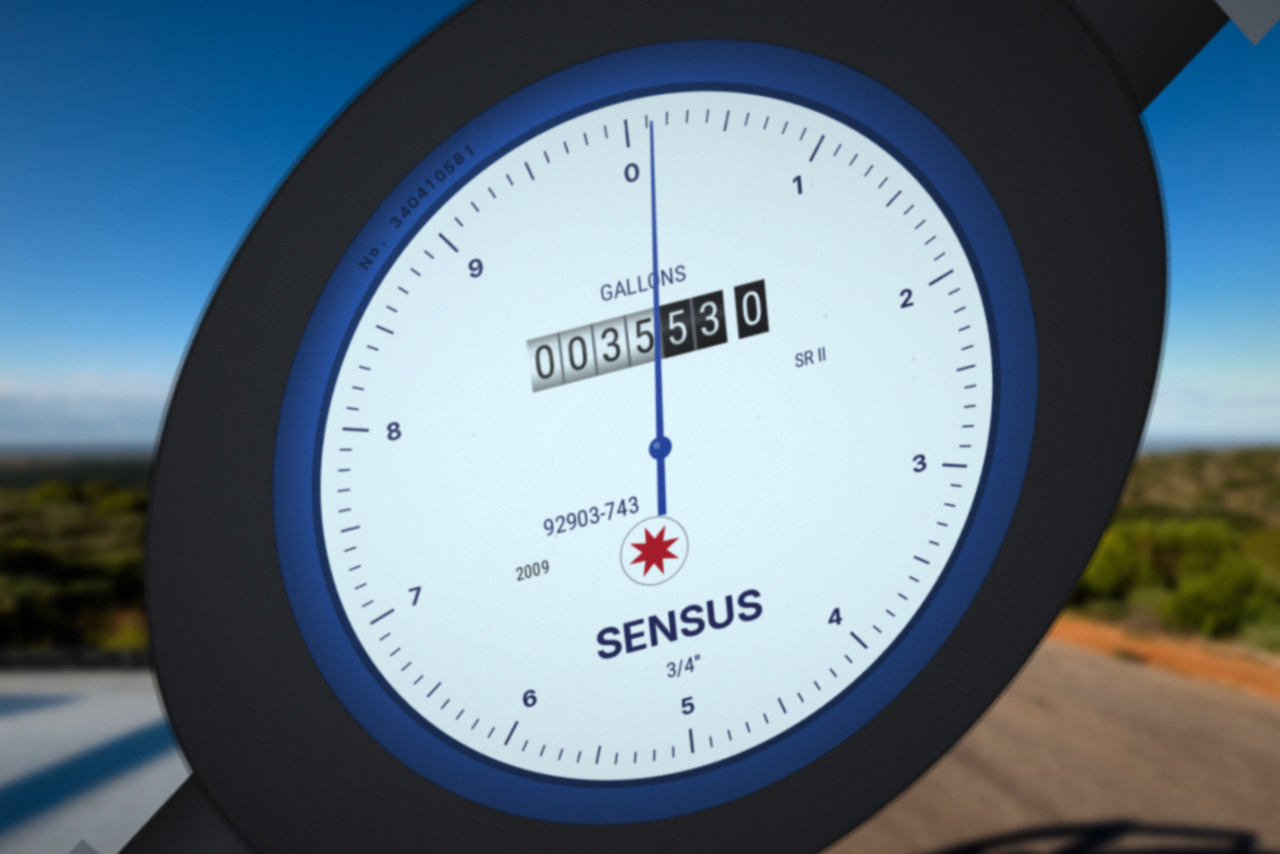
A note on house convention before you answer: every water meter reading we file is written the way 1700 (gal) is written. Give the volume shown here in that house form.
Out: 35530.1 (gal)
